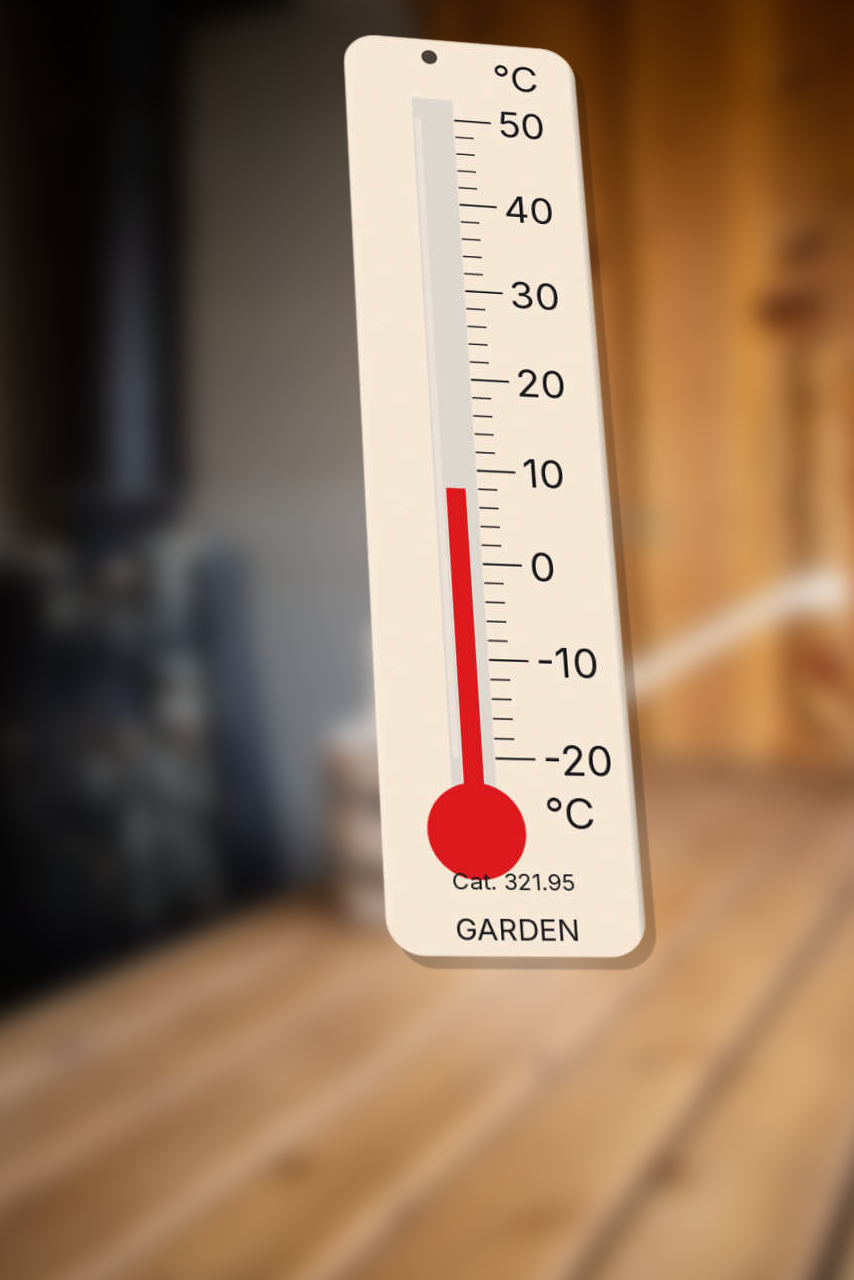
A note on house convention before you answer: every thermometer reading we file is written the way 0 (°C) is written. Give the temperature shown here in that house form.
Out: 8 (°C)
